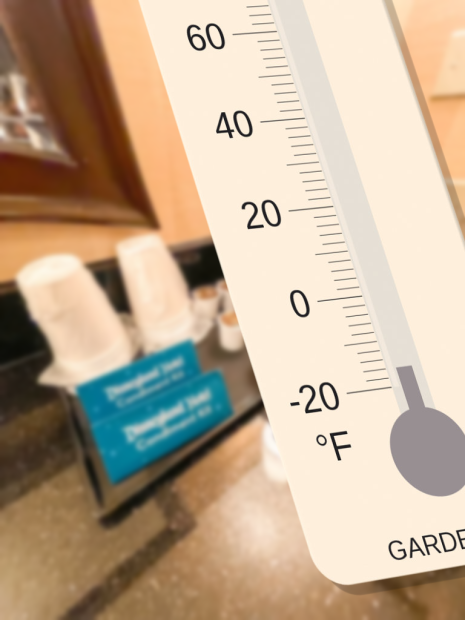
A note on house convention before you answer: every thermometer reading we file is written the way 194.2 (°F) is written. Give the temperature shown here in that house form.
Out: -16 (°F)
